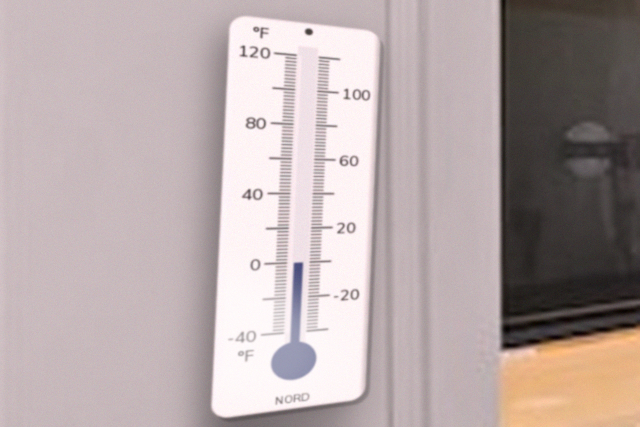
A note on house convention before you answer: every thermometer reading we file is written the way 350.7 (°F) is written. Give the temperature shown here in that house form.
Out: 0 (°F)
